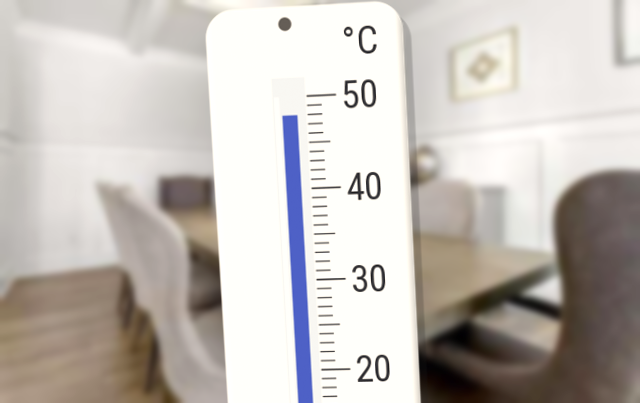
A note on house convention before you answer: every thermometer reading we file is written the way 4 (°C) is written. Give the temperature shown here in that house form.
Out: 48 (°C)
